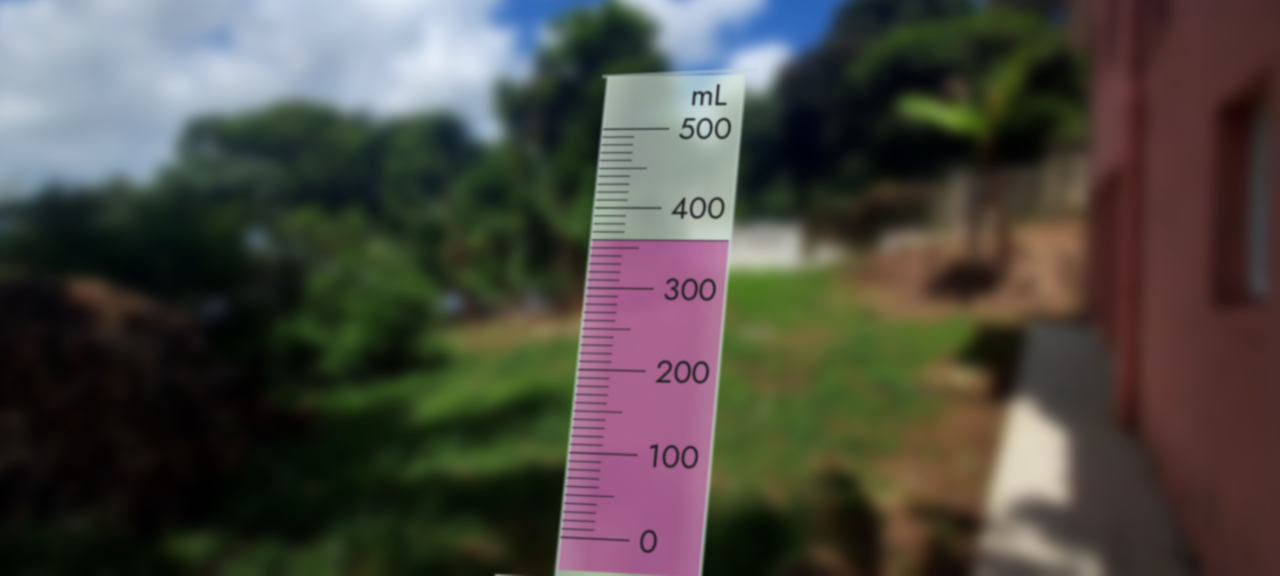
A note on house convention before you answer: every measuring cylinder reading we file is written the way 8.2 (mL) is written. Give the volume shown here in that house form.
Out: 360 (mL)
